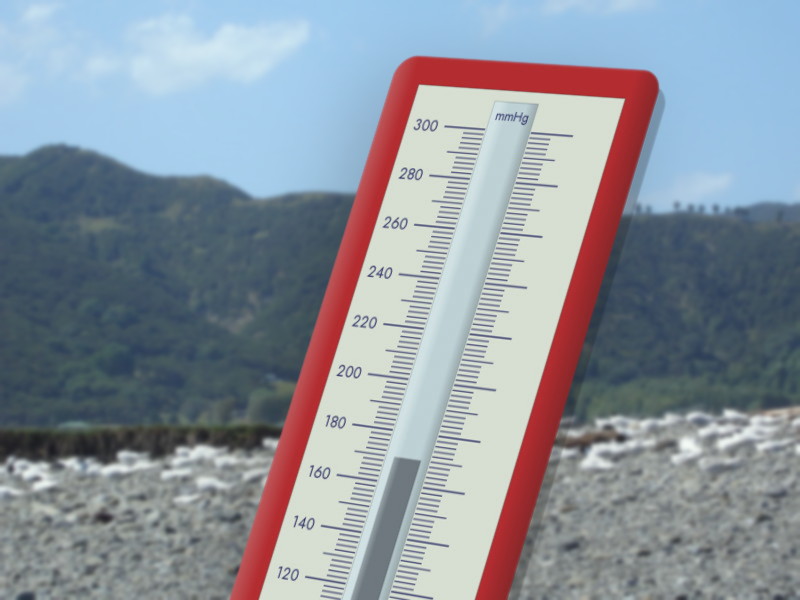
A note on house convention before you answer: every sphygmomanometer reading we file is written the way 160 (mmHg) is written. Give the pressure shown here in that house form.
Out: 170 (mmHg)
